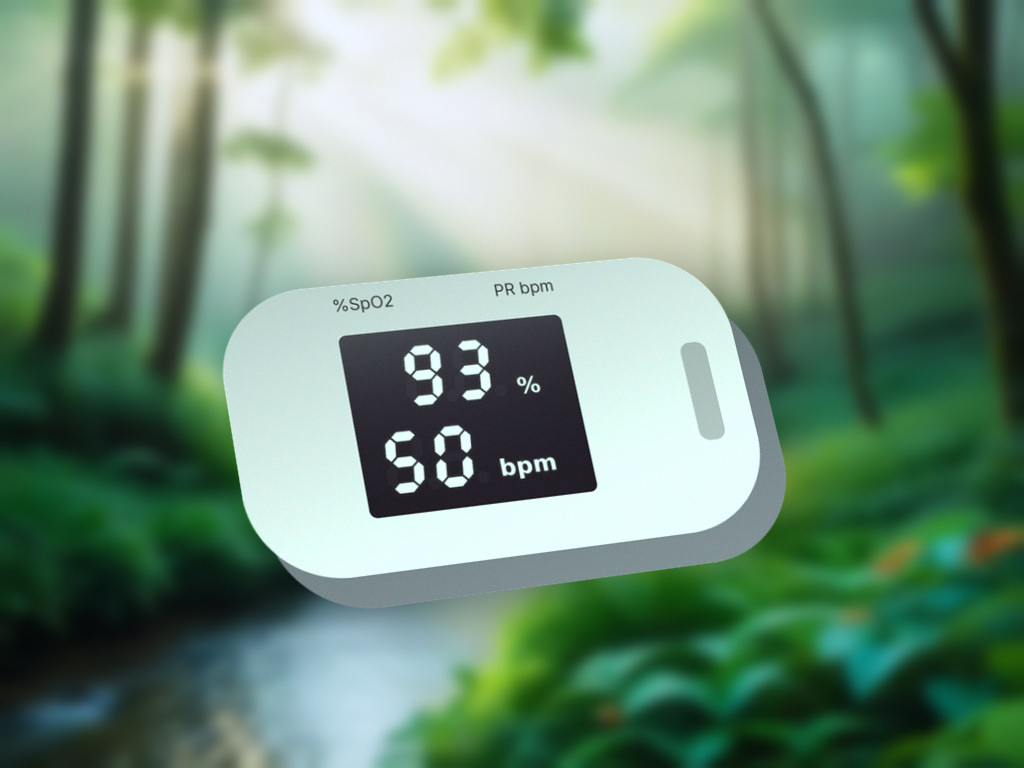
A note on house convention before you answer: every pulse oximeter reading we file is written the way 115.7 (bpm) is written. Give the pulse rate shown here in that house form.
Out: 50 (bpm)
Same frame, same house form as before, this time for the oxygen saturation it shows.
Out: 93 (%)
